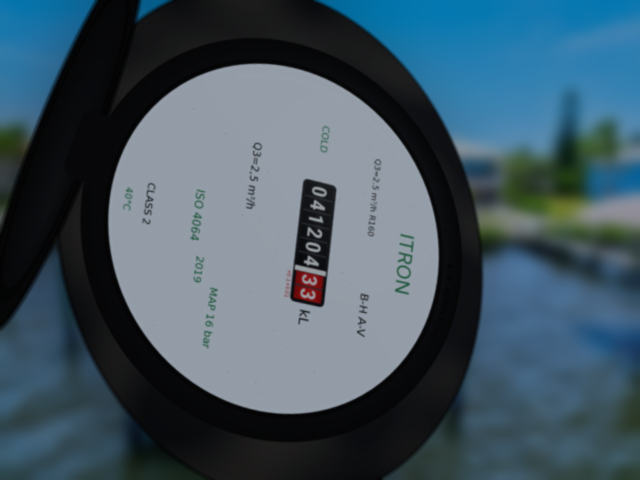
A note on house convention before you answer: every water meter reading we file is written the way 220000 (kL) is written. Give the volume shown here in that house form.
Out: 41204.33 (kL)
